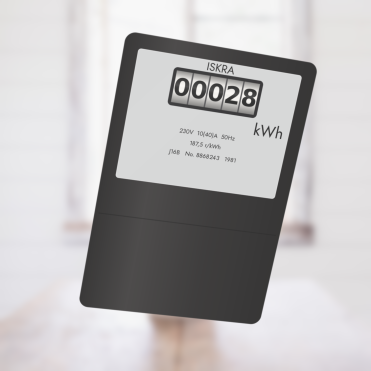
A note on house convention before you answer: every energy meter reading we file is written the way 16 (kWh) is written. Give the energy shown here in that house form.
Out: 28 (kWh)
